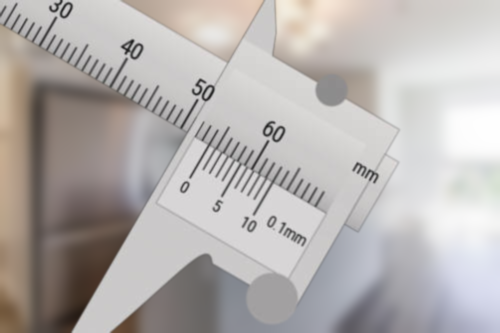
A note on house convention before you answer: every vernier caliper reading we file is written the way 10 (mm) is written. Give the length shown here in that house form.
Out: 54.0 (mm)
